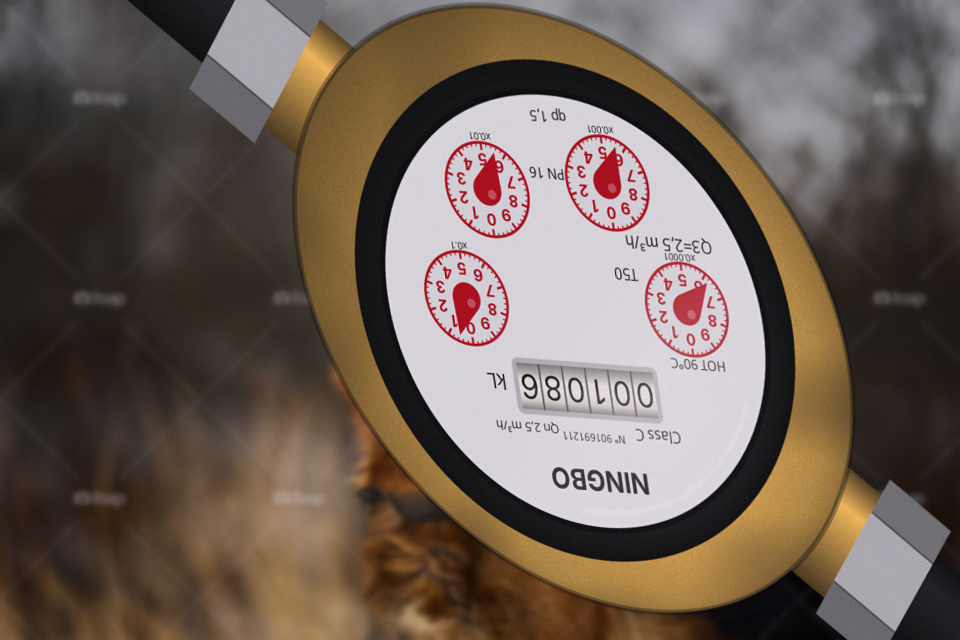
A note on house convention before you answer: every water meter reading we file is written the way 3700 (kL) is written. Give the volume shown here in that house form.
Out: 1086.0556 (kL)
